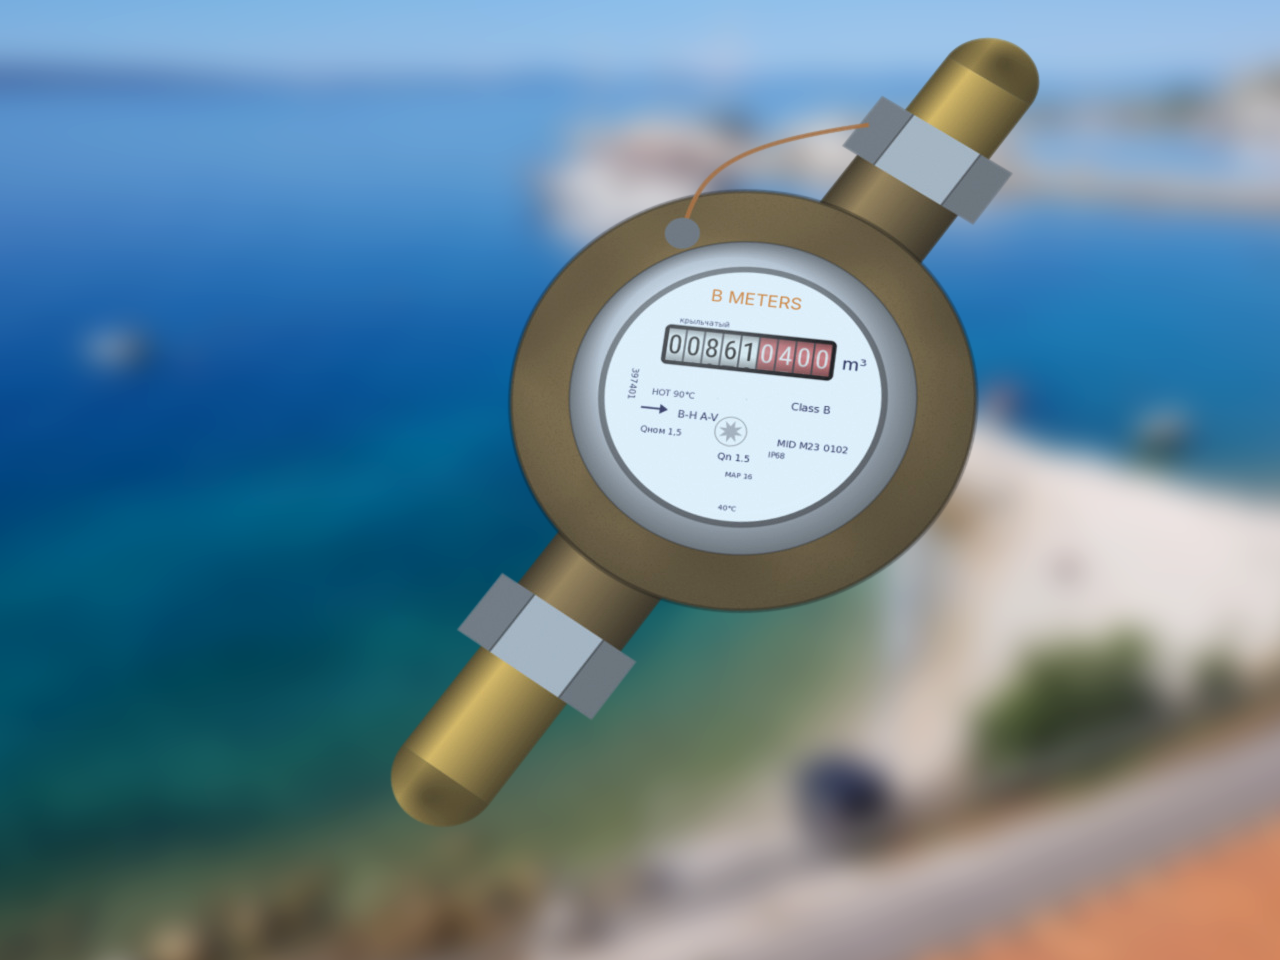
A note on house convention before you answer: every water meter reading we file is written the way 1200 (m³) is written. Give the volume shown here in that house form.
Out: 861.0400 (m³)
